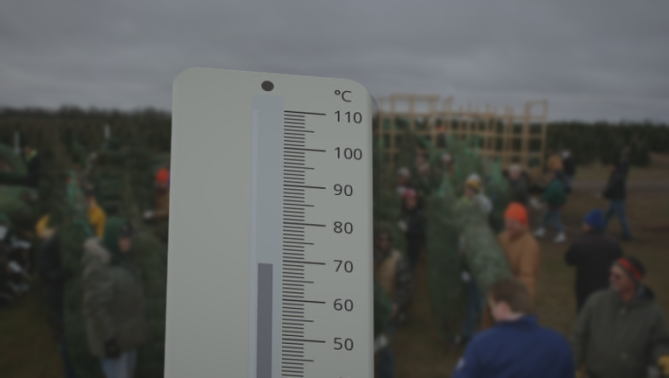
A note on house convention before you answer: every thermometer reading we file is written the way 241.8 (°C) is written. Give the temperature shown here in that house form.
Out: 69 (°C)
